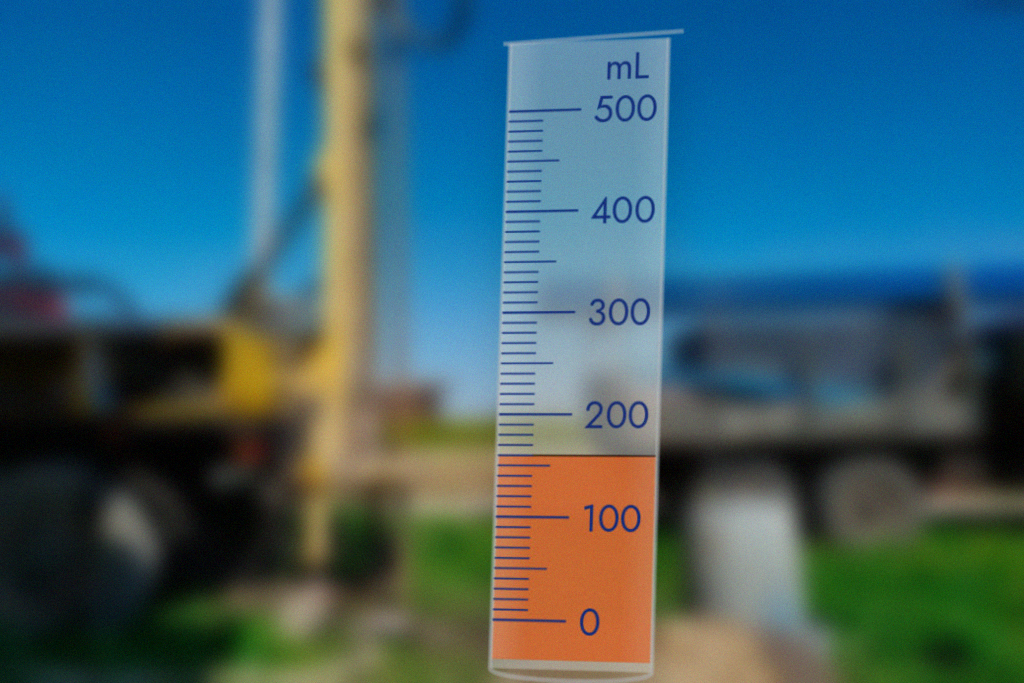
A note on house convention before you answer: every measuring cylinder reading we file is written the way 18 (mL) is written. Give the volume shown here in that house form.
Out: 160 (mL)
